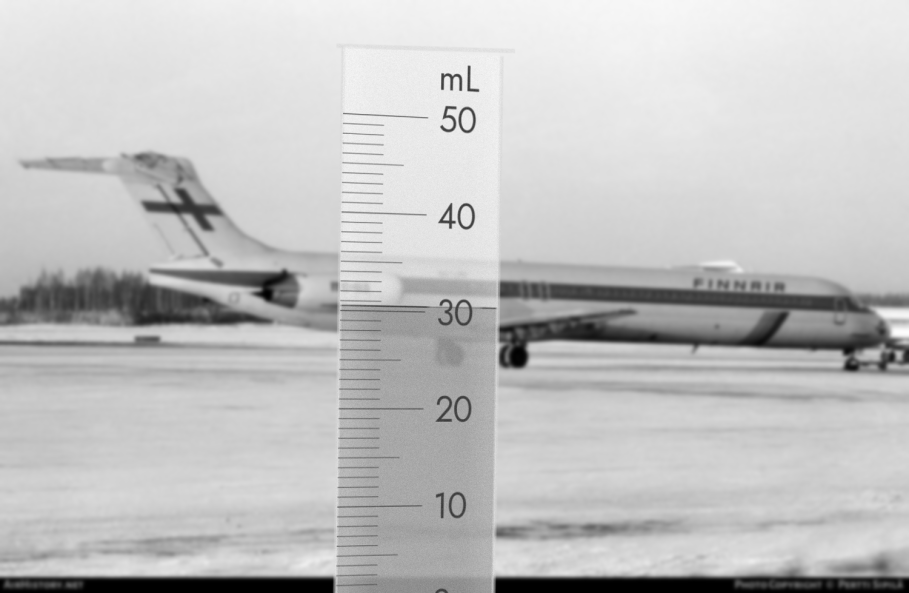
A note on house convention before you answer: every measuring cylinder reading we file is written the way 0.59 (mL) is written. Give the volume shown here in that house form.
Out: 30.5 (mL)
